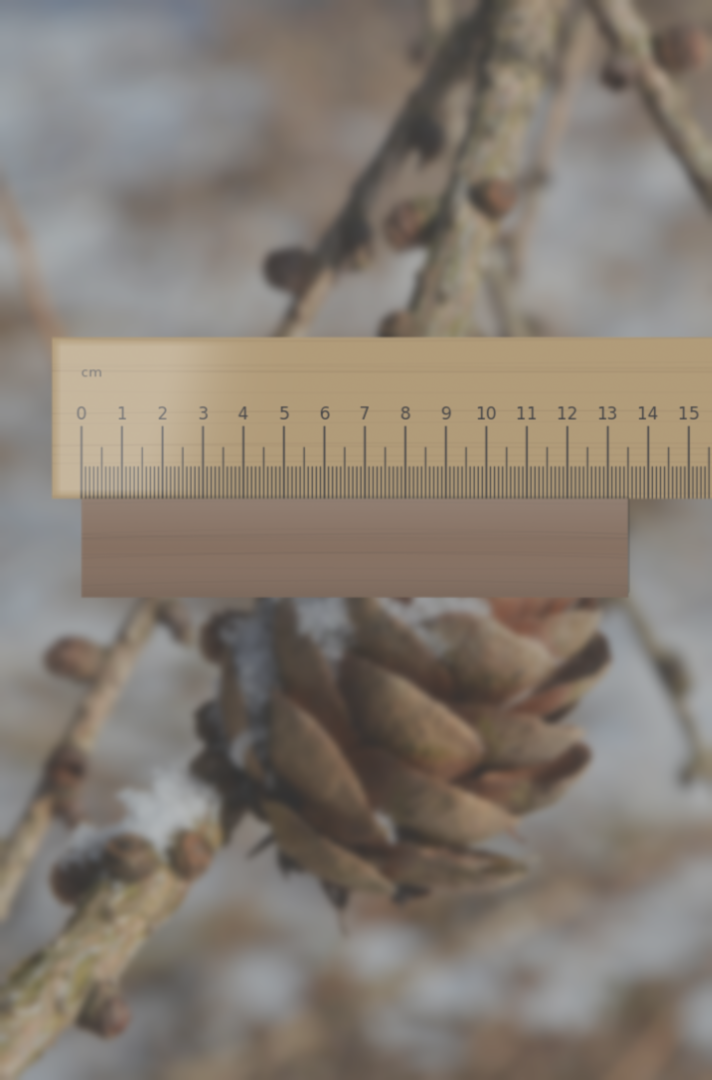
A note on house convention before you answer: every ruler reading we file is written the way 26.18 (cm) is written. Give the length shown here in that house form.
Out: 13.5 (cm)
